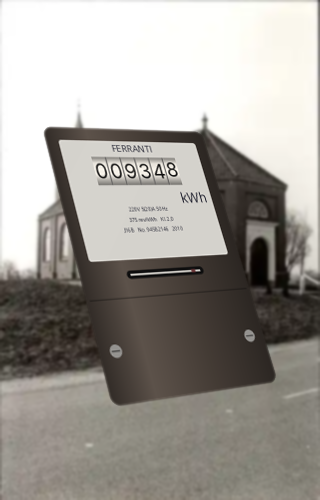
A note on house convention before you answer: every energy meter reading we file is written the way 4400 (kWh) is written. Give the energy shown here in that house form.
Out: 9348 (kWh)
